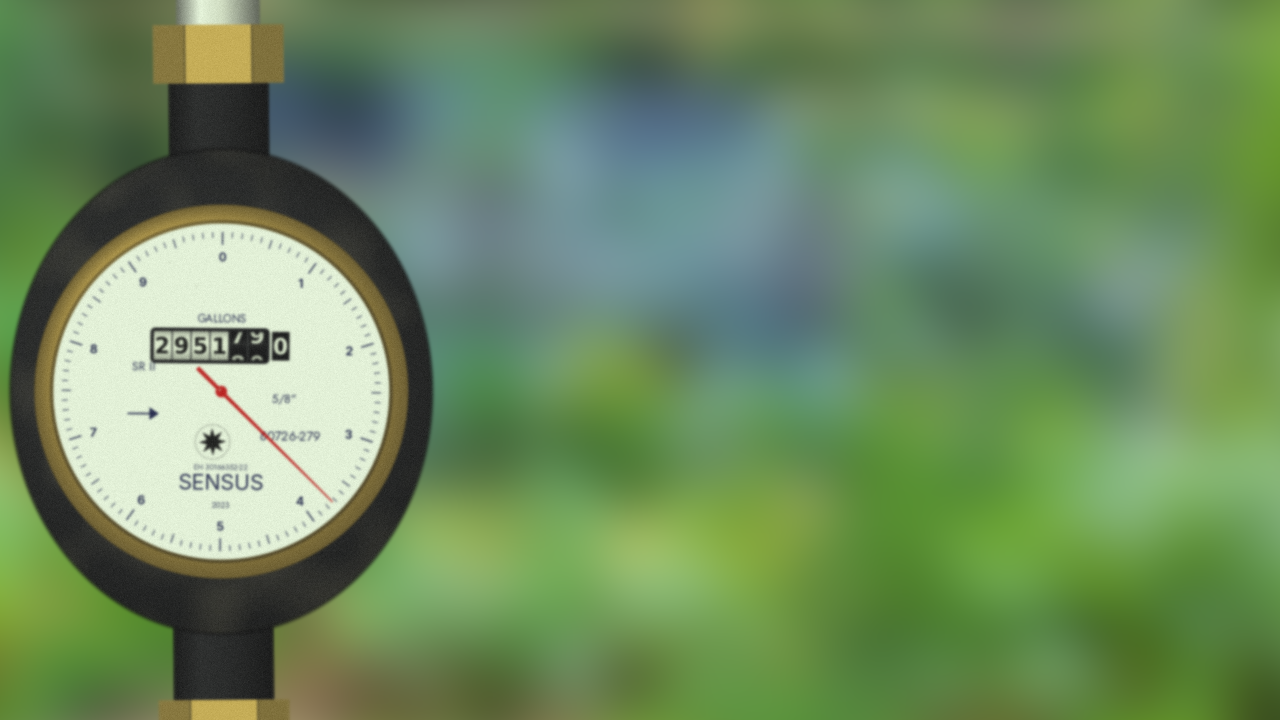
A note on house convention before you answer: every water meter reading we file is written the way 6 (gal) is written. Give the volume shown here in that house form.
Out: 2951793.7 (gal)
